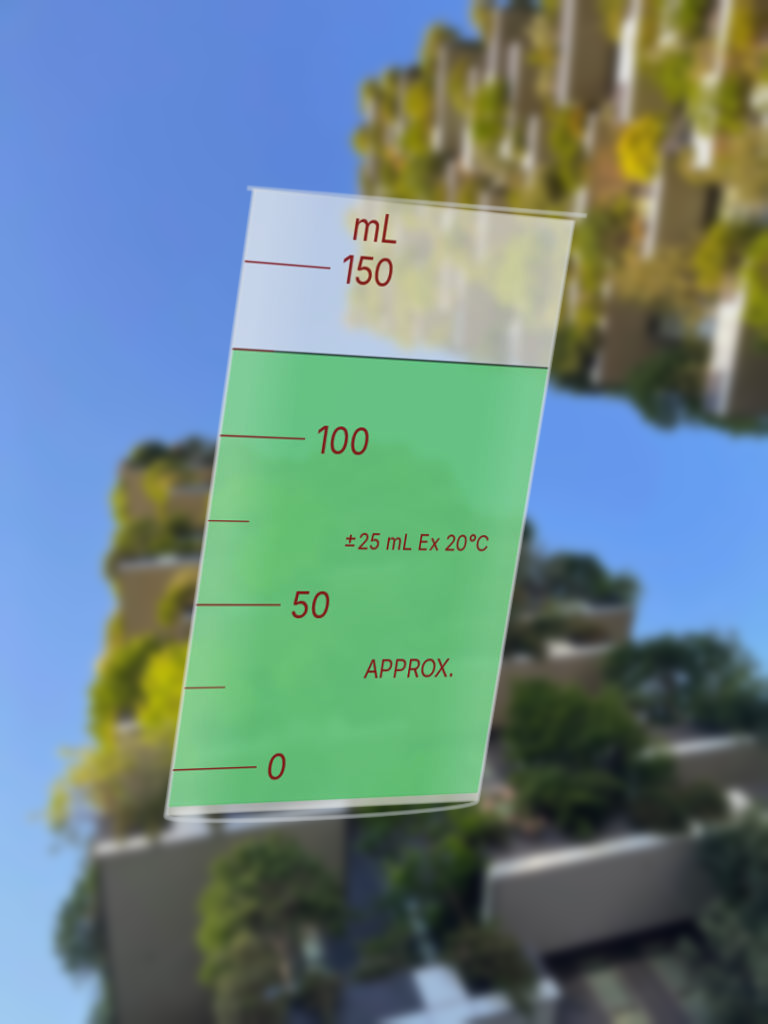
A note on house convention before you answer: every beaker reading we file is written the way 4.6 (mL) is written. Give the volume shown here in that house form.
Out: 125 (mL)
